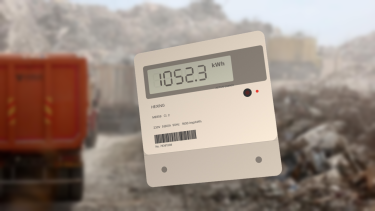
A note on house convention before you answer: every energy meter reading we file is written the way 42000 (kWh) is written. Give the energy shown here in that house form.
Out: 1052.3 (kWh)
